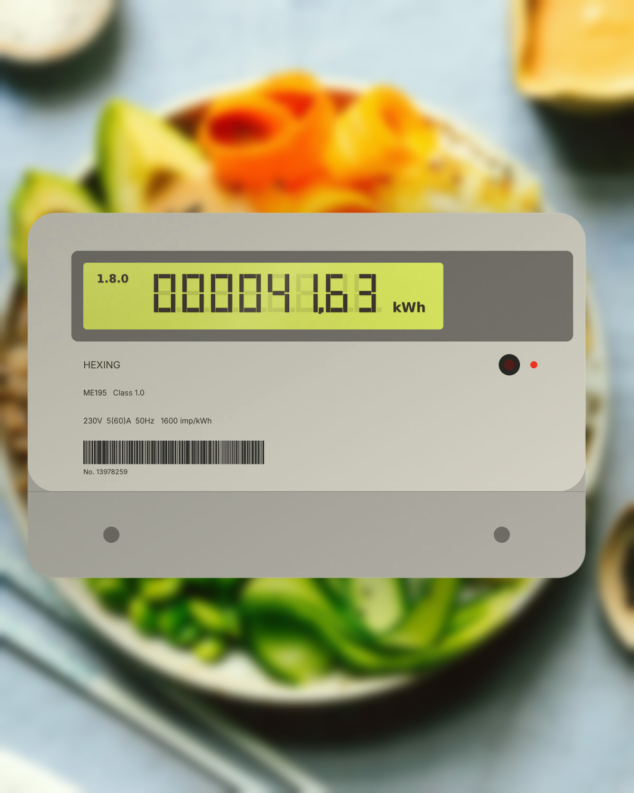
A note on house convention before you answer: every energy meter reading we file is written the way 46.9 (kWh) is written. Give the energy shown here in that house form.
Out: 41.63 (kWh)
